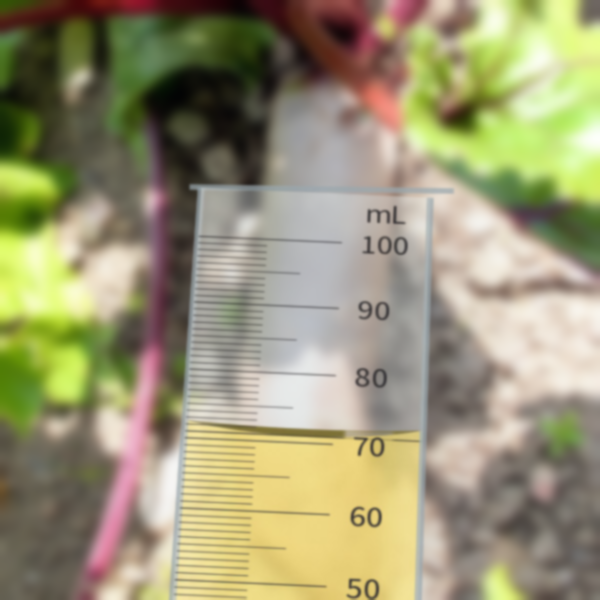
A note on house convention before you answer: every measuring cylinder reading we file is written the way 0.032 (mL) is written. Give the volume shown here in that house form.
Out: 71 (mL)
